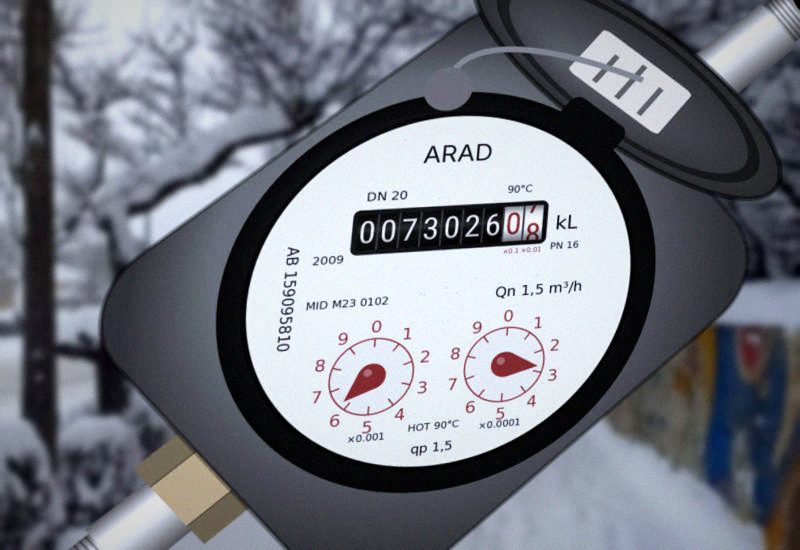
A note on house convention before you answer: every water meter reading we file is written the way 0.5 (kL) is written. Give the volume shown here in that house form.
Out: 73026.0762 (kL)
